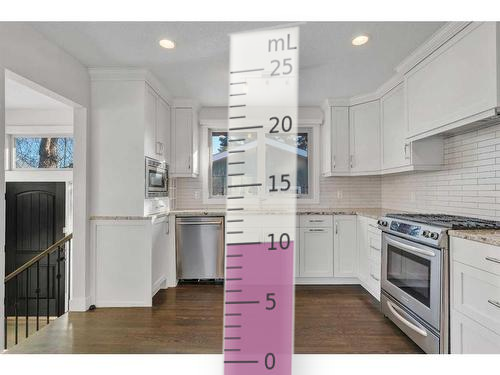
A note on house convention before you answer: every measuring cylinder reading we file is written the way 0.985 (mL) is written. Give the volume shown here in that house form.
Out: 10 (mL)
